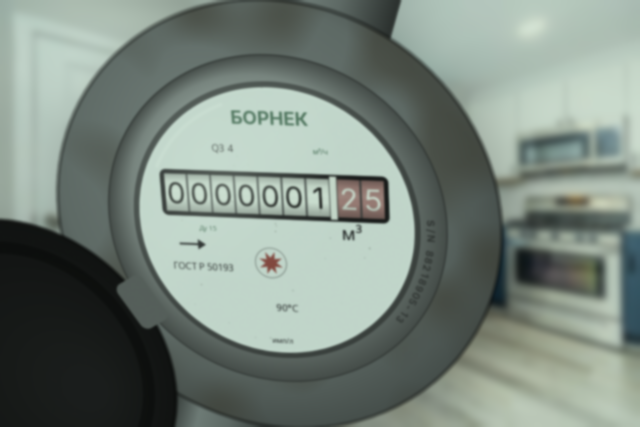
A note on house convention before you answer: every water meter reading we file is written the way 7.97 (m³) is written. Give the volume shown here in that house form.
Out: 1.25 (m³)
